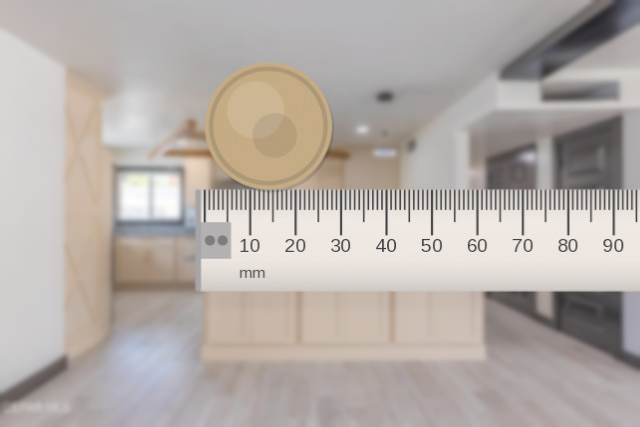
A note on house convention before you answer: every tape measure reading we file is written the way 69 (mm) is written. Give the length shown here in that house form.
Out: 28 (mm)
